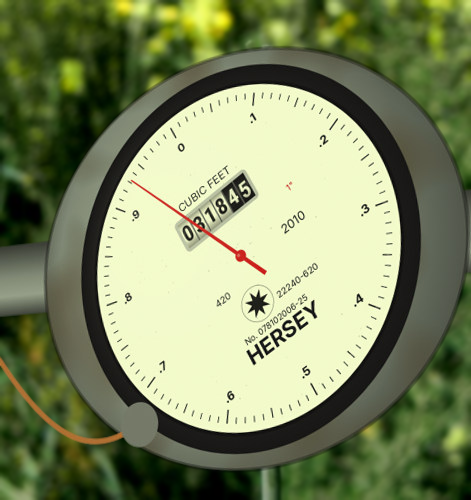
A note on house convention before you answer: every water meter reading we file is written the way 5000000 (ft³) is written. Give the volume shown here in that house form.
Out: 31844.93 (ft³)
